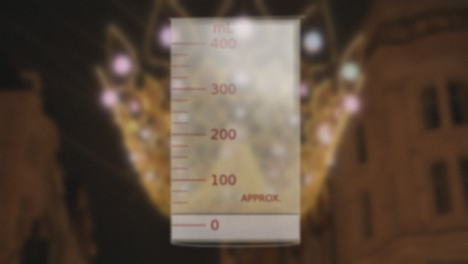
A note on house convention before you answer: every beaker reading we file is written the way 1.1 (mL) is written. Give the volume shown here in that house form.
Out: 25 (mL)
